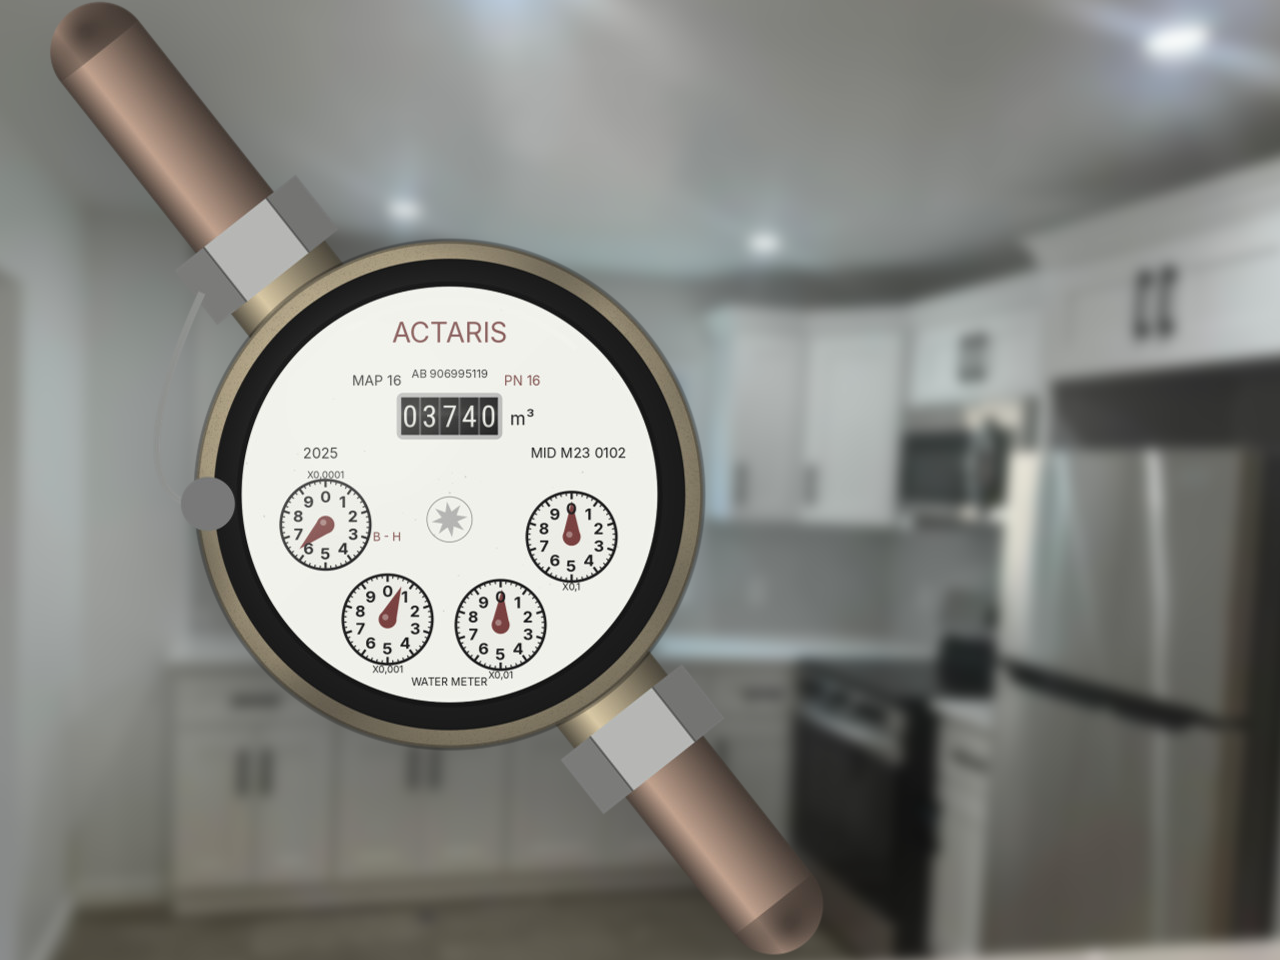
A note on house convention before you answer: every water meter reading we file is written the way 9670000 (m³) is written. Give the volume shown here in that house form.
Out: 3740.0006 (m³)
